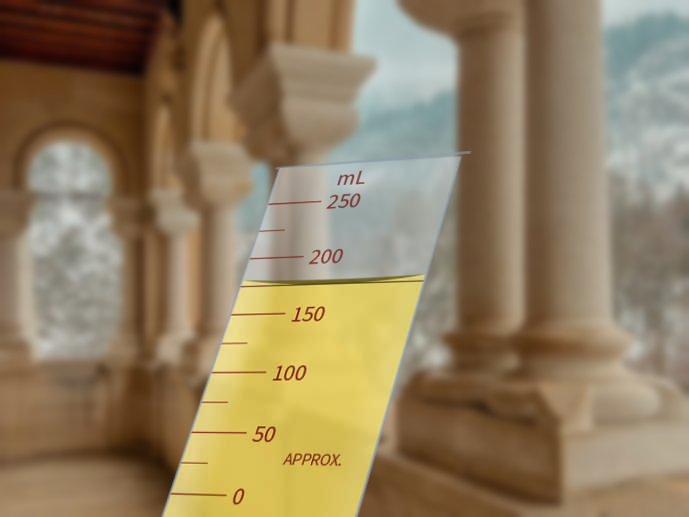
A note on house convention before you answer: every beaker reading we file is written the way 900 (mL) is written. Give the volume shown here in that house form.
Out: 175 (mL)
